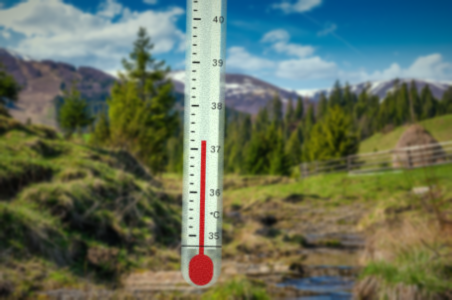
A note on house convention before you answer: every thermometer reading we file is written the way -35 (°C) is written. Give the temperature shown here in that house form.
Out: 37.2 (°C)
